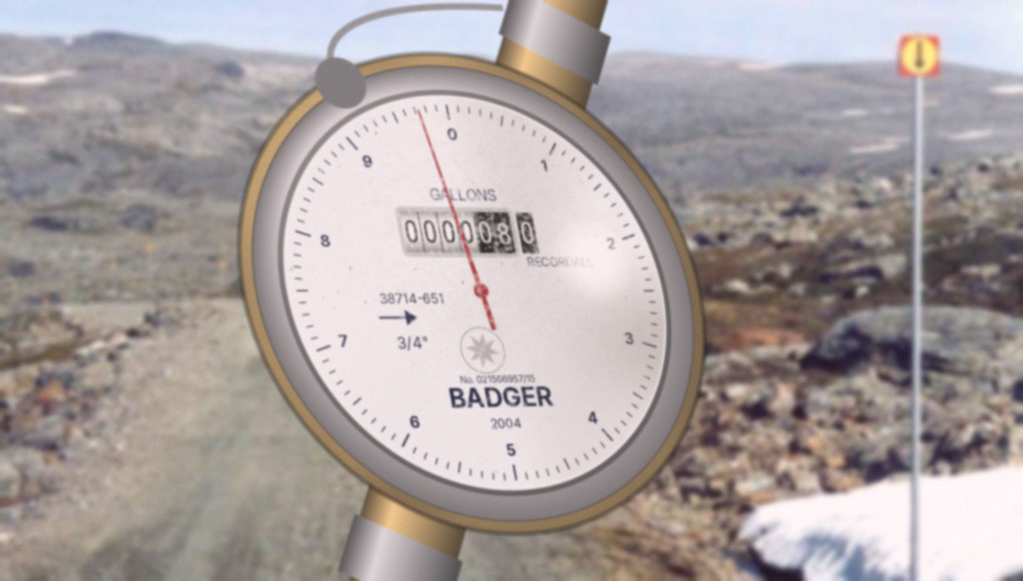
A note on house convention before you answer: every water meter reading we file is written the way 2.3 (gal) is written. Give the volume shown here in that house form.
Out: 79.7 (gal)
